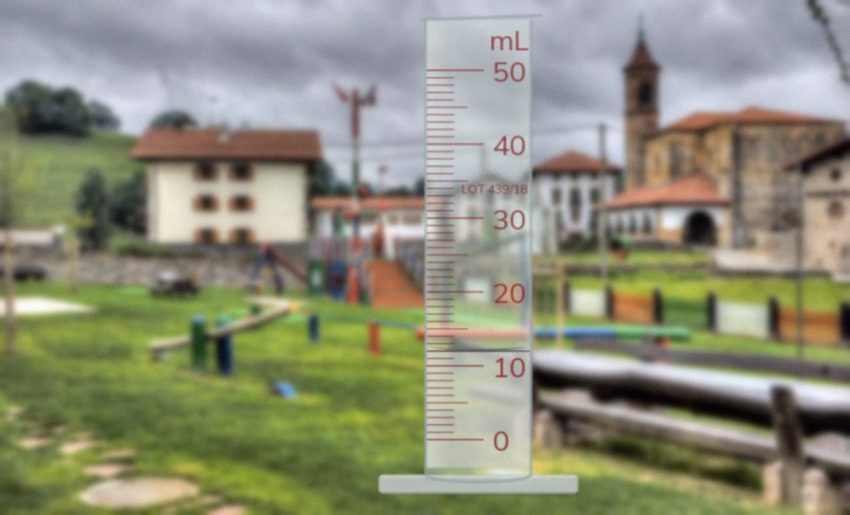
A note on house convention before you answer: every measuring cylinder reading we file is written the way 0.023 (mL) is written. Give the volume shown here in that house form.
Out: 12 (mL)
